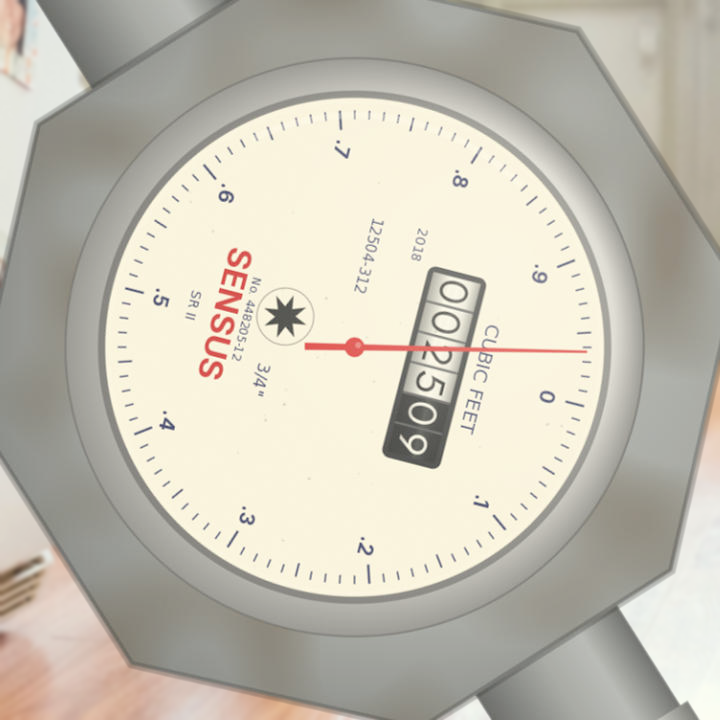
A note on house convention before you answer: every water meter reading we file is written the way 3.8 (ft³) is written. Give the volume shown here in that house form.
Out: 2508.96 (ft³)
